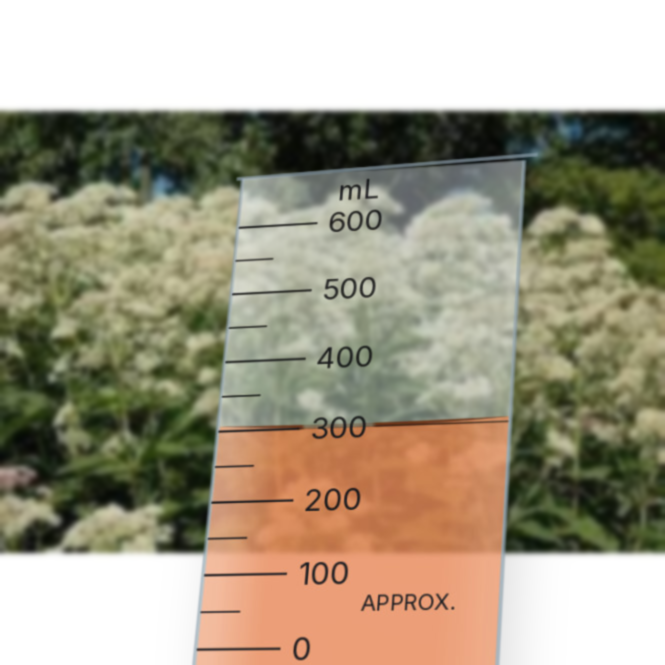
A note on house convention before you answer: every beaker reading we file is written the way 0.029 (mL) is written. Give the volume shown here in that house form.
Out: 300 (mL)
